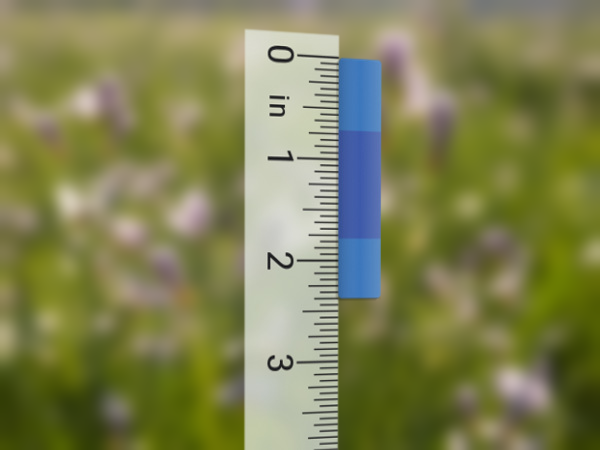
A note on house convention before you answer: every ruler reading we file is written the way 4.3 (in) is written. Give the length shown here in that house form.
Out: 2.375 (in)
